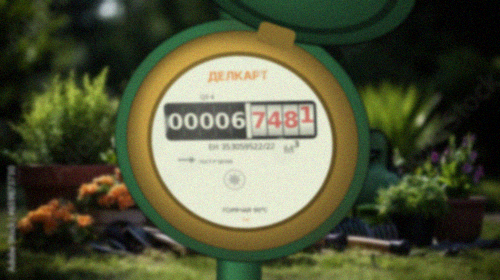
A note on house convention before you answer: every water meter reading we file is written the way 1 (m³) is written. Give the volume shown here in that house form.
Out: 6.7481 (m³)
